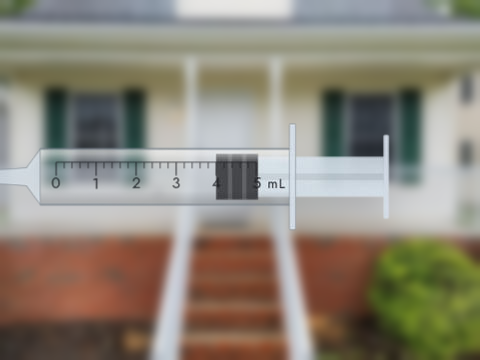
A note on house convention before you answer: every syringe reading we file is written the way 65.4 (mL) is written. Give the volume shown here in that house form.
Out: 4 (mL)
